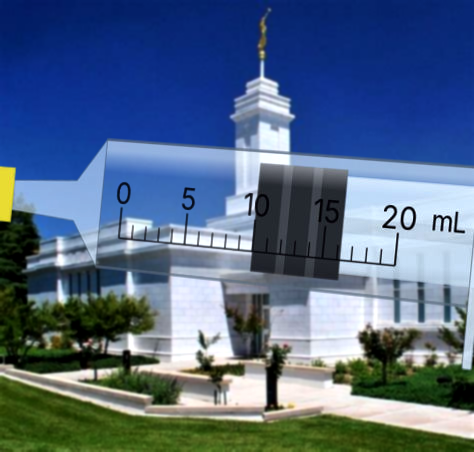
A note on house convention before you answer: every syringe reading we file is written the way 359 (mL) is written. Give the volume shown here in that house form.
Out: 10 (mL)
